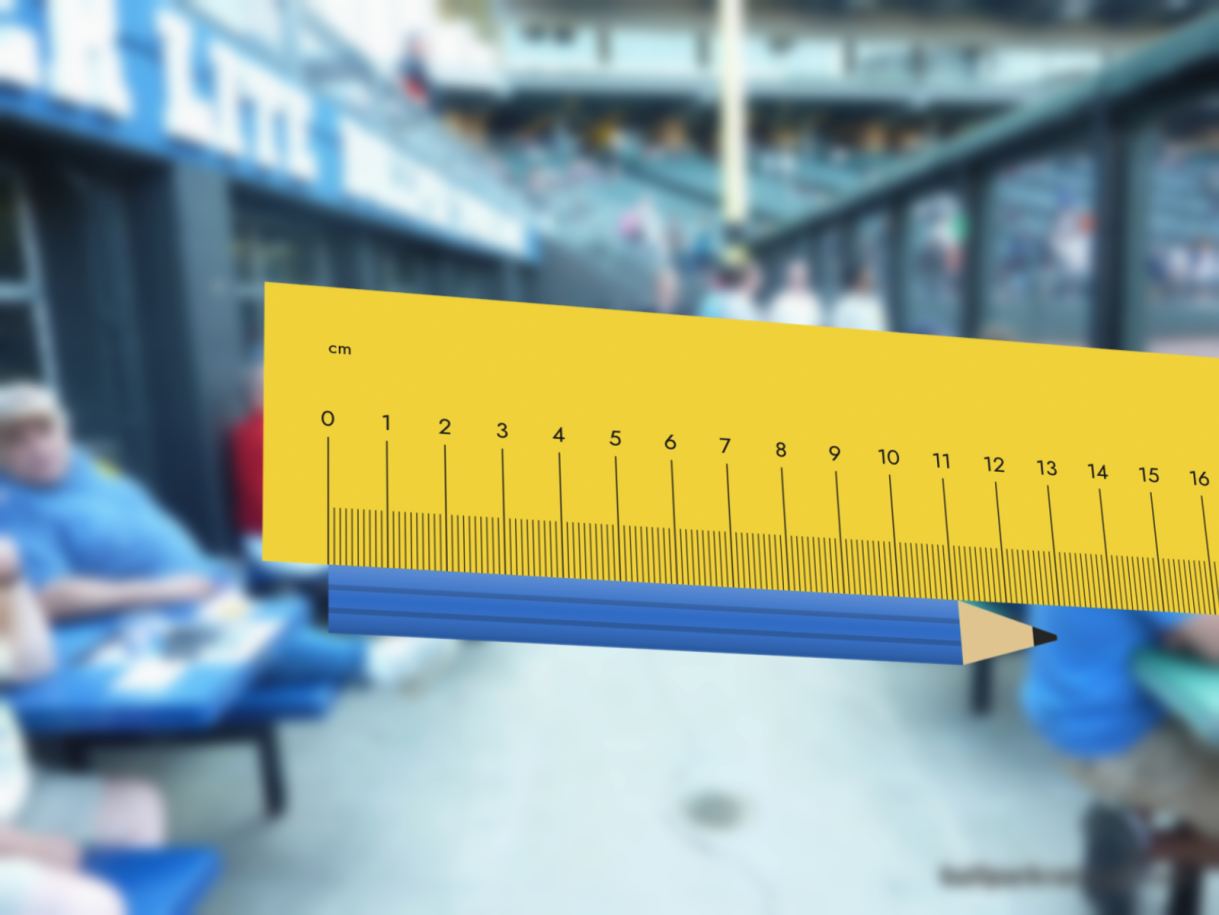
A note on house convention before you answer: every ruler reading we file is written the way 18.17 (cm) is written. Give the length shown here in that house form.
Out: 12.9 (cm)
